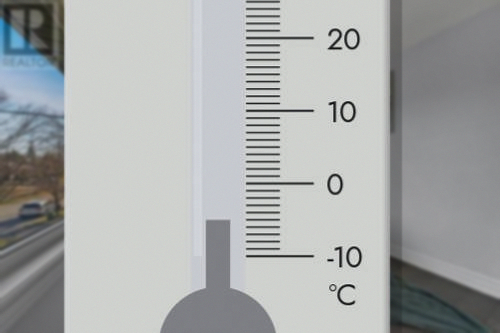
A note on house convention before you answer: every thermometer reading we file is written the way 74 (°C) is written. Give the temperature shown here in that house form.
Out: -5 (°C)
